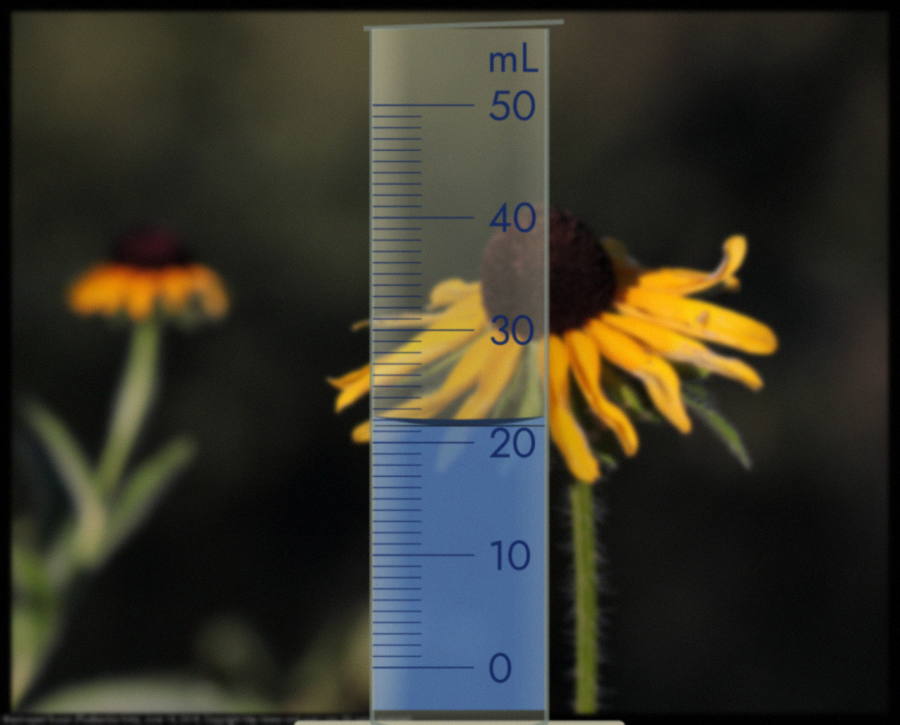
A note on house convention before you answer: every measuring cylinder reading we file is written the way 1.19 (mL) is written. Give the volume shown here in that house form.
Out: 21.5 (mL)
